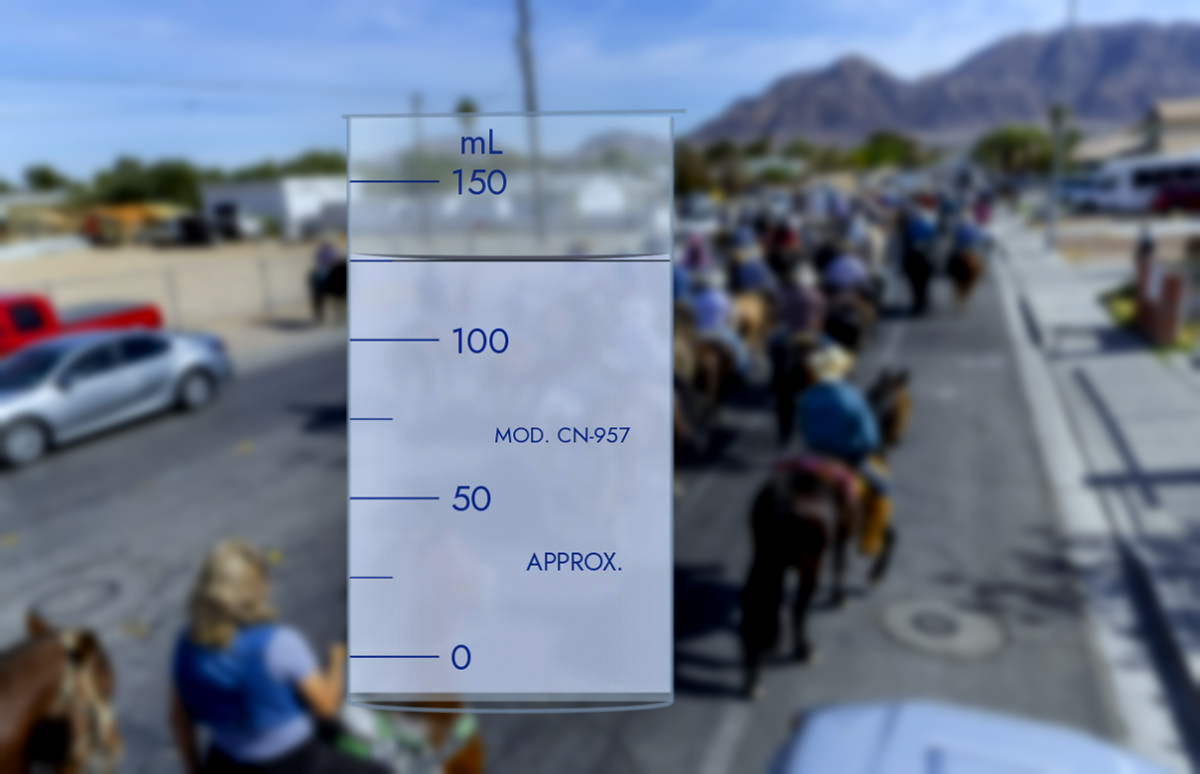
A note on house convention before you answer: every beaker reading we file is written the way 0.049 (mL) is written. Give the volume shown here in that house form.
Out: 125 (mL)
